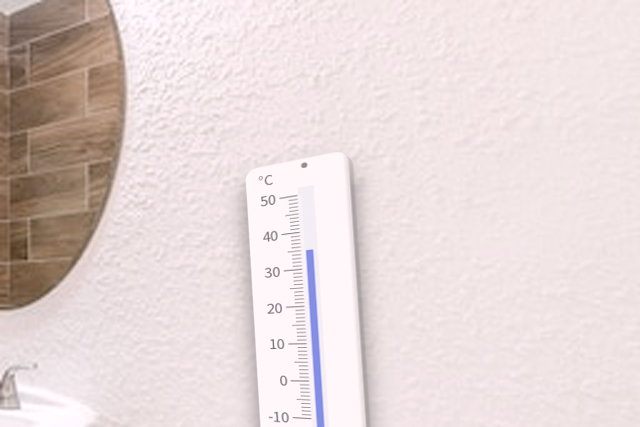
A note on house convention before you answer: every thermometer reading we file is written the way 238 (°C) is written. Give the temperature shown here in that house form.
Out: 35 (°C)
